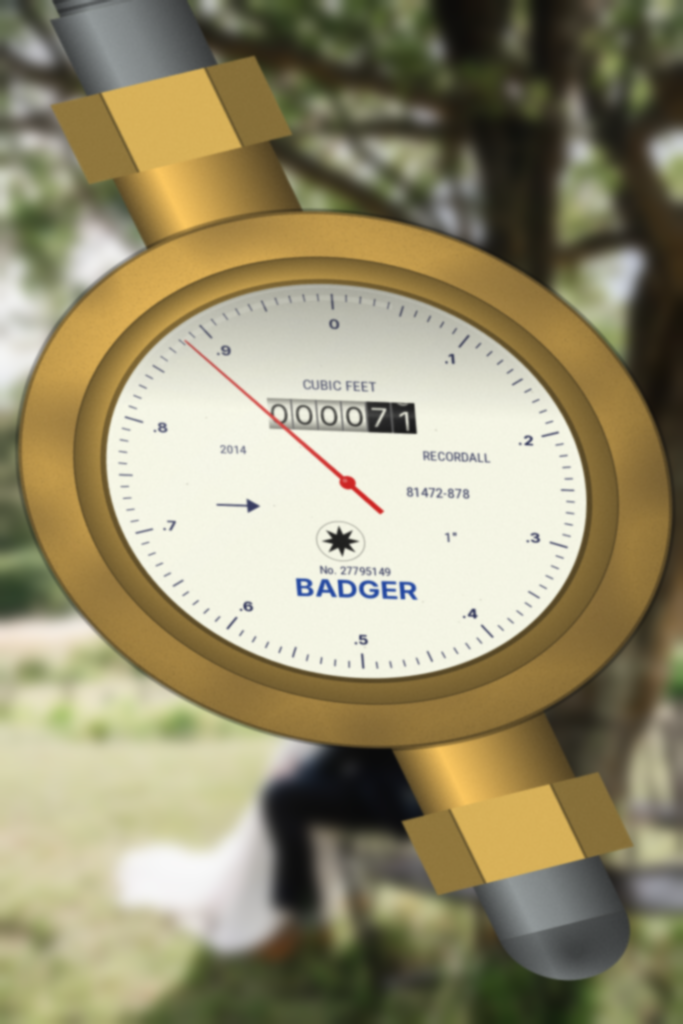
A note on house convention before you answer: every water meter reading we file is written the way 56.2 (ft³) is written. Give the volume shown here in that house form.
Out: 70.88 (ft³)
